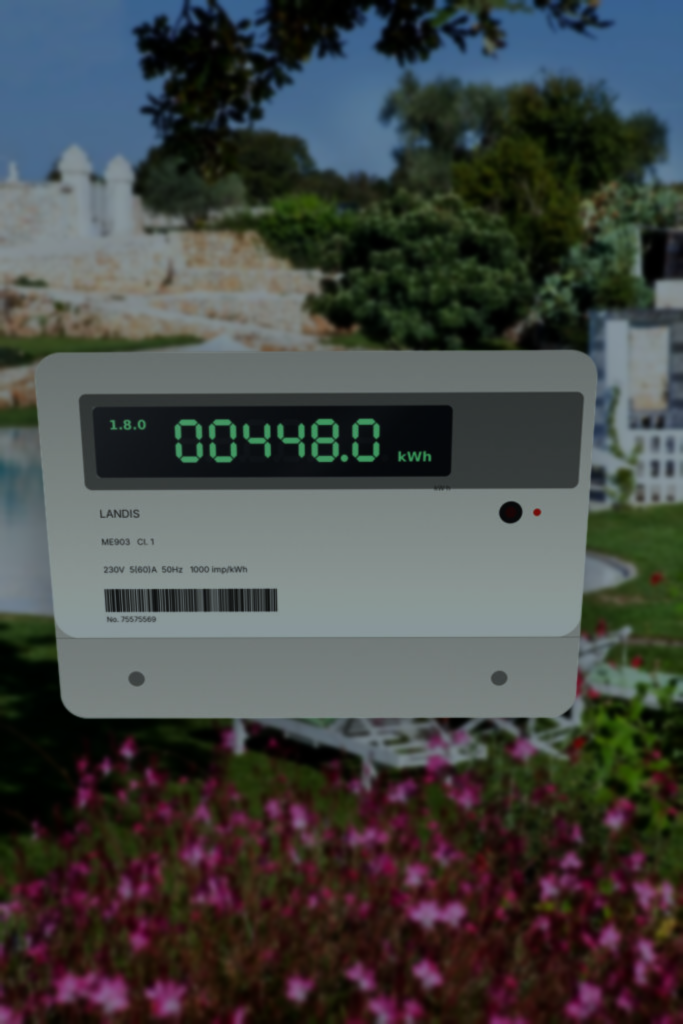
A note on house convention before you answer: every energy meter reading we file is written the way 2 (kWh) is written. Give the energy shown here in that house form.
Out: 448.0 (kWh)
